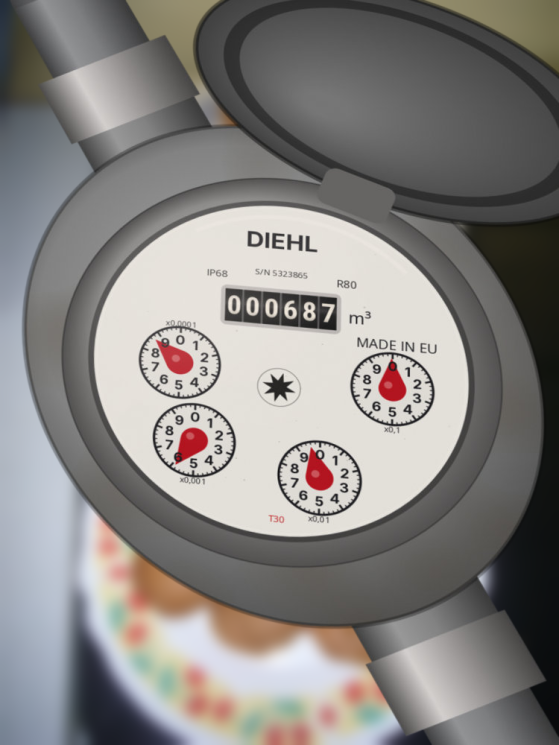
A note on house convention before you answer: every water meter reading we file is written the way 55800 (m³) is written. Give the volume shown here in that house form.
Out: 686.9958 (m³)
